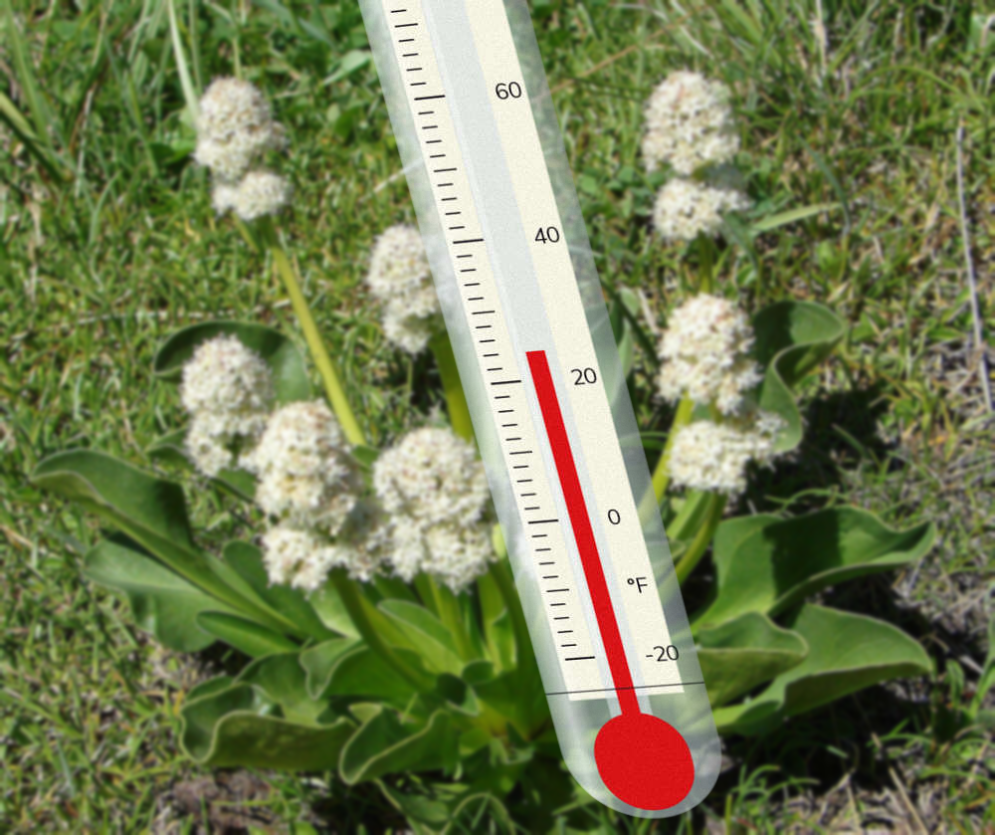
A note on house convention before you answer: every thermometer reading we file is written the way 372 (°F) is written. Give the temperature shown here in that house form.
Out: 24 (°F)
